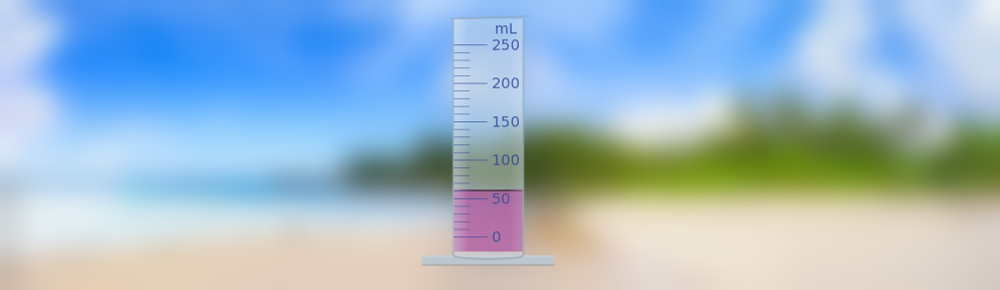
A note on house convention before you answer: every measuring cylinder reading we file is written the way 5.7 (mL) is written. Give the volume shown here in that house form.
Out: 60 (mL)
